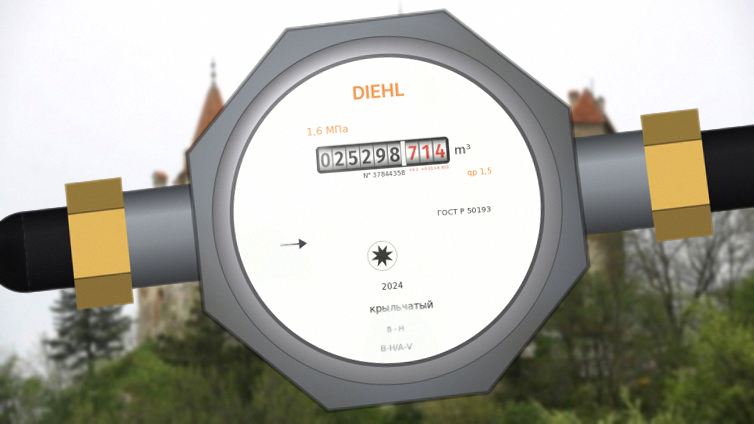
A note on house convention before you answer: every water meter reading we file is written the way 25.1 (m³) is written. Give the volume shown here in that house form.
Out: 25298.714 (m³)
